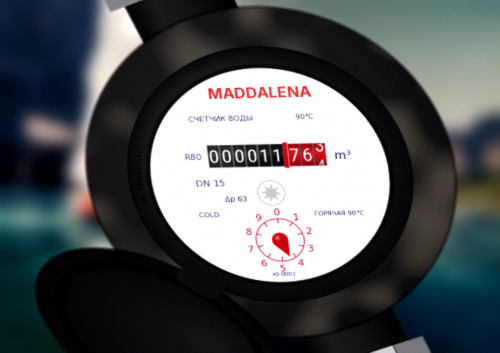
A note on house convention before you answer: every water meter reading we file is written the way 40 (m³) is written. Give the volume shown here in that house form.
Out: 11.7634 (m³)
